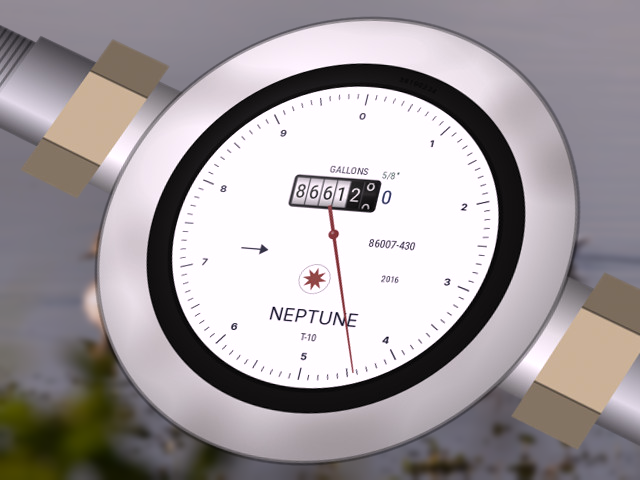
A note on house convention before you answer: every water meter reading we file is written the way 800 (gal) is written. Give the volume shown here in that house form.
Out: 8661284.4 (gal)
